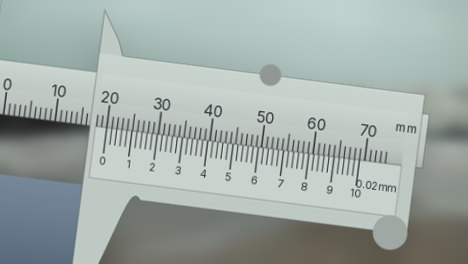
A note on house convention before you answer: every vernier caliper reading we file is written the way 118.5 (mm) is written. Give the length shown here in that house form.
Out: 20.0 (mm)
